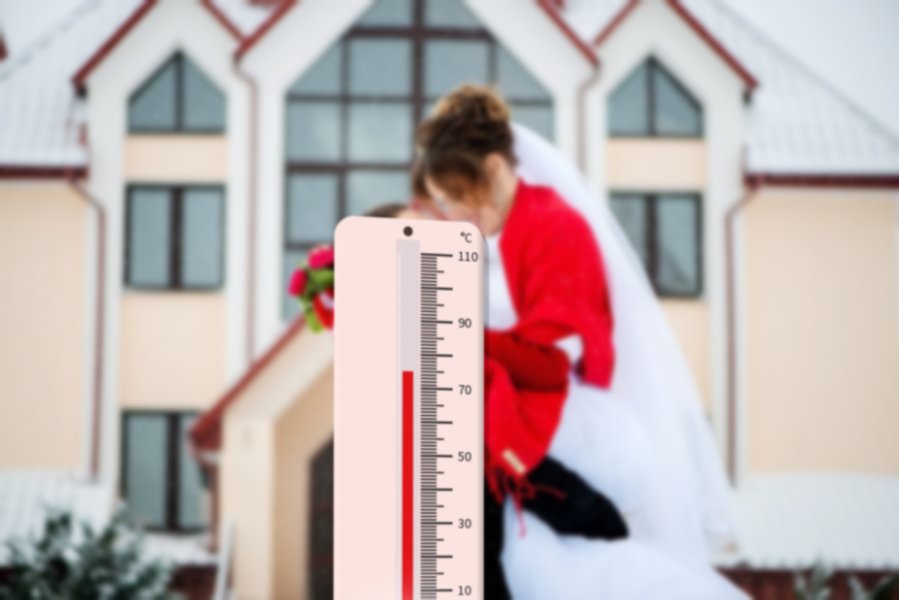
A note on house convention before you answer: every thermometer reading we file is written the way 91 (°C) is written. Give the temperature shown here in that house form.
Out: 75 (°C)
